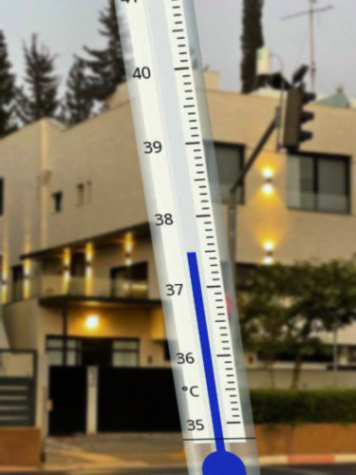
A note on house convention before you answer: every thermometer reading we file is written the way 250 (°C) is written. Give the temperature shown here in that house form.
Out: 37.5 (°C)
